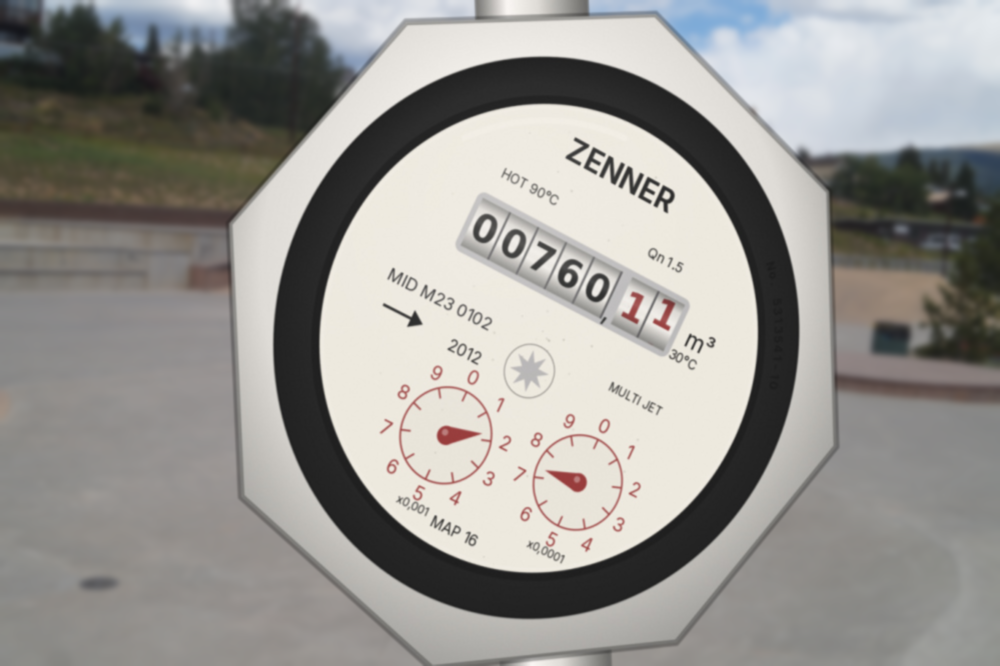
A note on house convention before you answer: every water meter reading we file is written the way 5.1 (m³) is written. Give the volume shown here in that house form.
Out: 760.1117 (m³)
